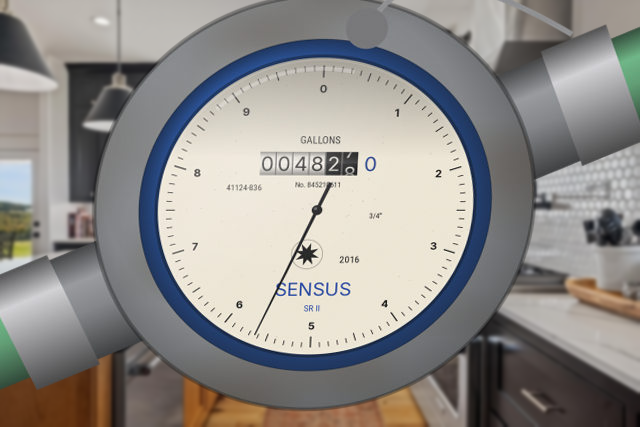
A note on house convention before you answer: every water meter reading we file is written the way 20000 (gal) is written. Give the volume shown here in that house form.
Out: 48275.6 (gal)
